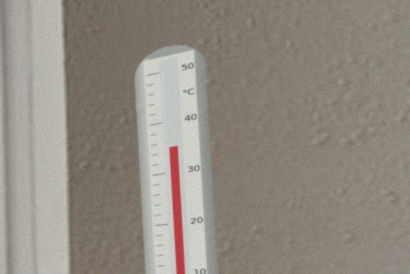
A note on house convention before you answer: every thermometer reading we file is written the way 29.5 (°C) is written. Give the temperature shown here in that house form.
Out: 35 (°C)
